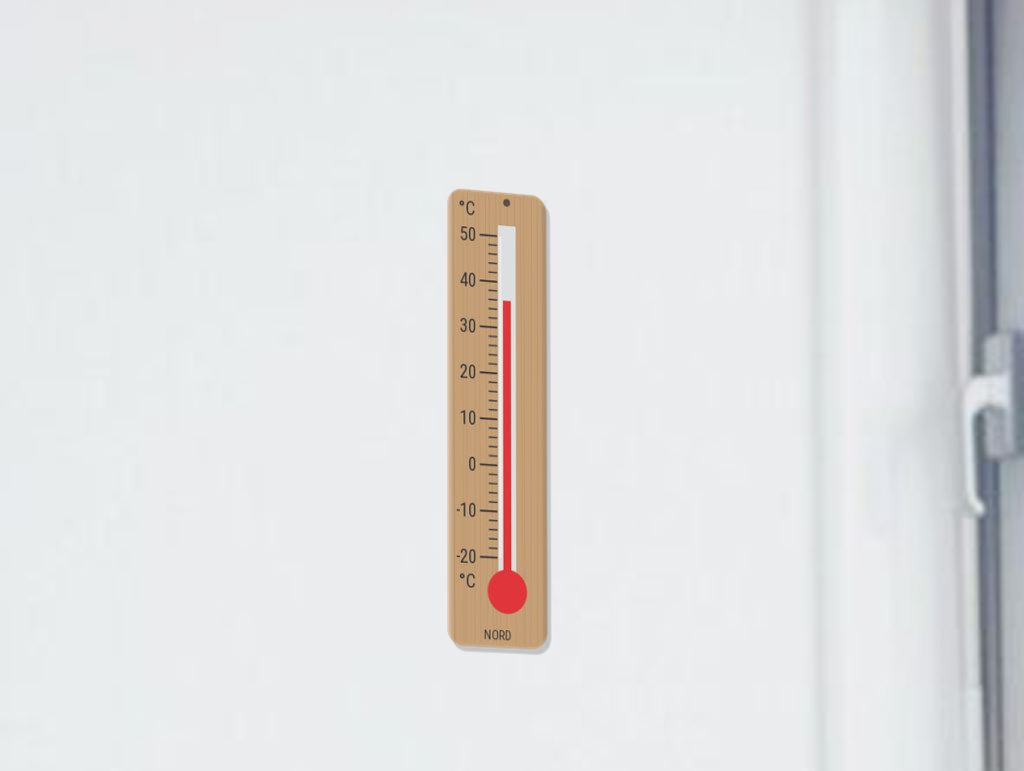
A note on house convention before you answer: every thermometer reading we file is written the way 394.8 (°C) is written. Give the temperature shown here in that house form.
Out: 36 (°C)
